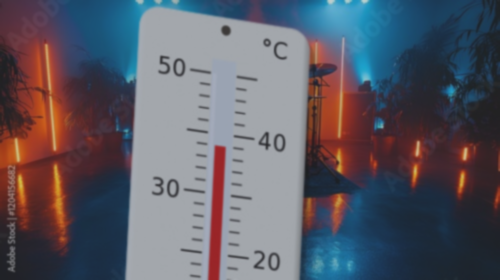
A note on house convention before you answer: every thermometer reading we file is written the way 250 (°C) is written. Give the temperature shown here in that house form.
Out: 38 (°C)
